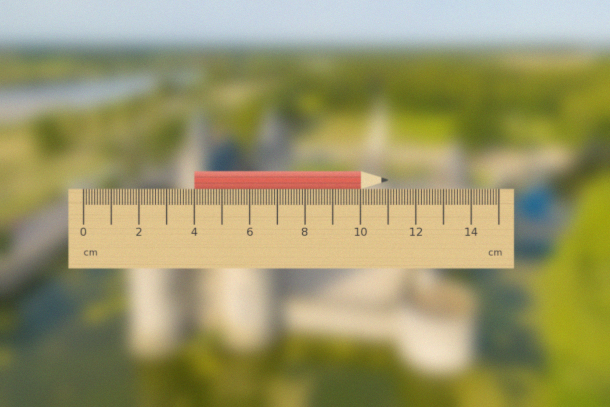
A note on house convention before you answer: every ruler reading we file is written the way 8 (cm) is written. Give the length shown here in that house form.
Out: 7 (cm)
